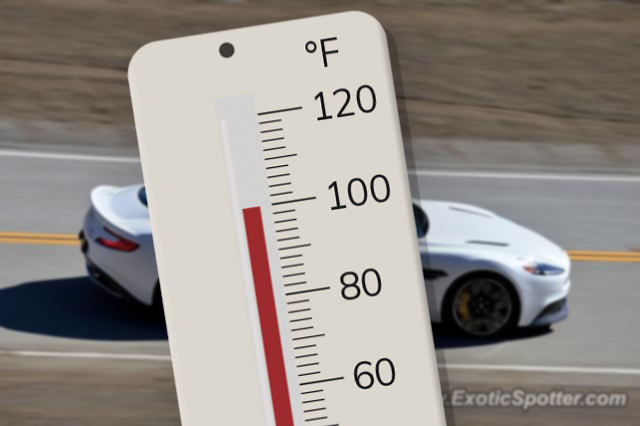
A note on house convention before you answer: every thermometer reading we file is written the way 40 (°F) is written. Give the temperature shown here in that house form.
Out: 100 (°F)
